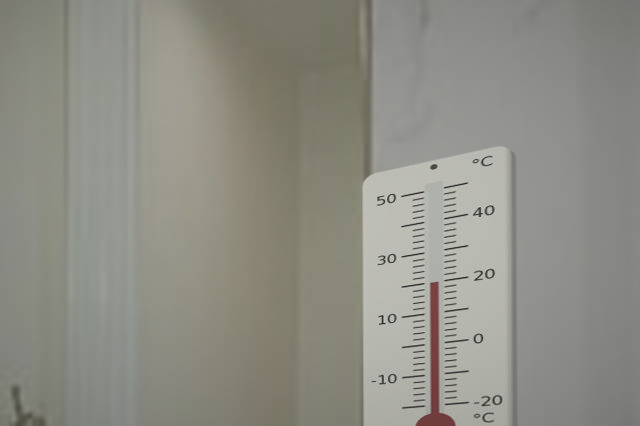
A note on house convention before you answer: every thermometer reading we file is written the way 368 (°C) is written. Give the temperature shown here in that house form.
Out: 20 (°C)
